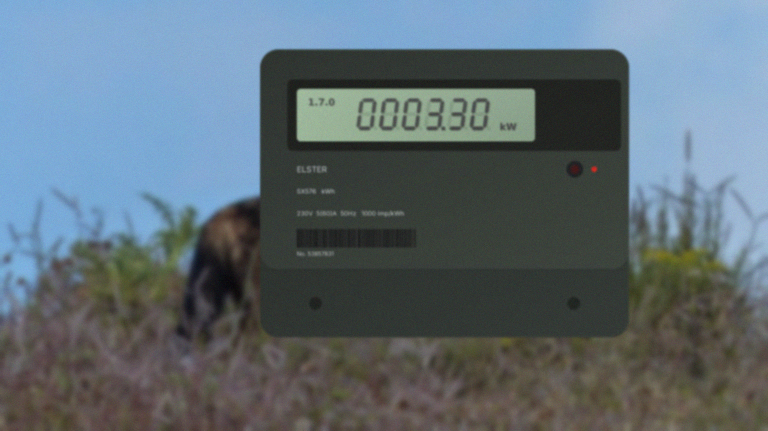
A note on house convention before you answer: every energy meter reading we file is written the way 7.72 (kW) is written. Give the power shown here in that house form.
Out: 3.30 (kW)
